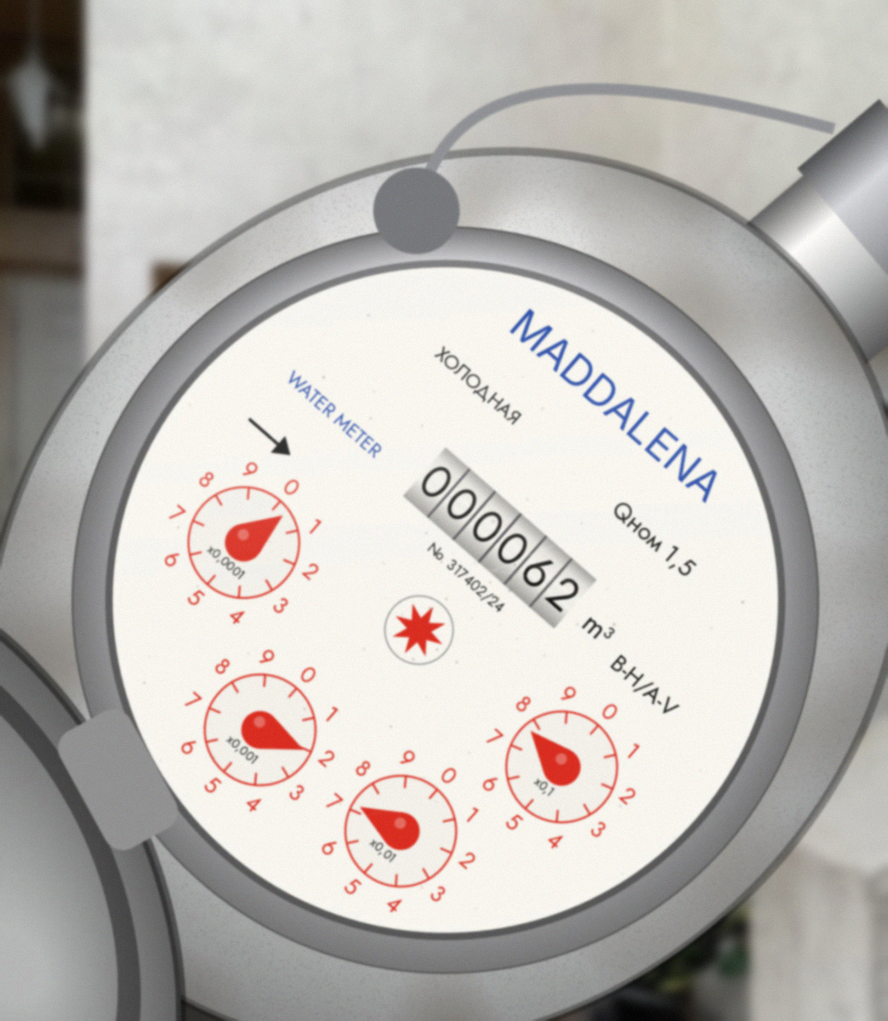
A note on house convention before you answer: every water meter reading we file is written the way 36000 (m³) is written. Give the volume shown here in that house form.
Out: 62.7720 (m³)
